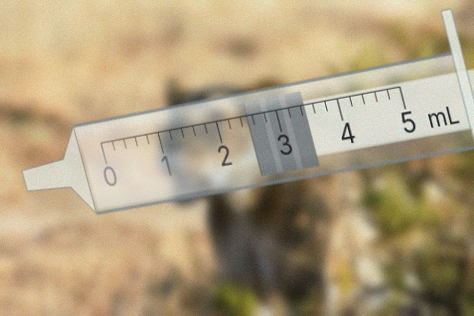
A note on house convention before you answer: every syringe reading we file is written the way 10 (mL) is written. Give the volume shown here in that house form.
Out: 2.5 (mL)
